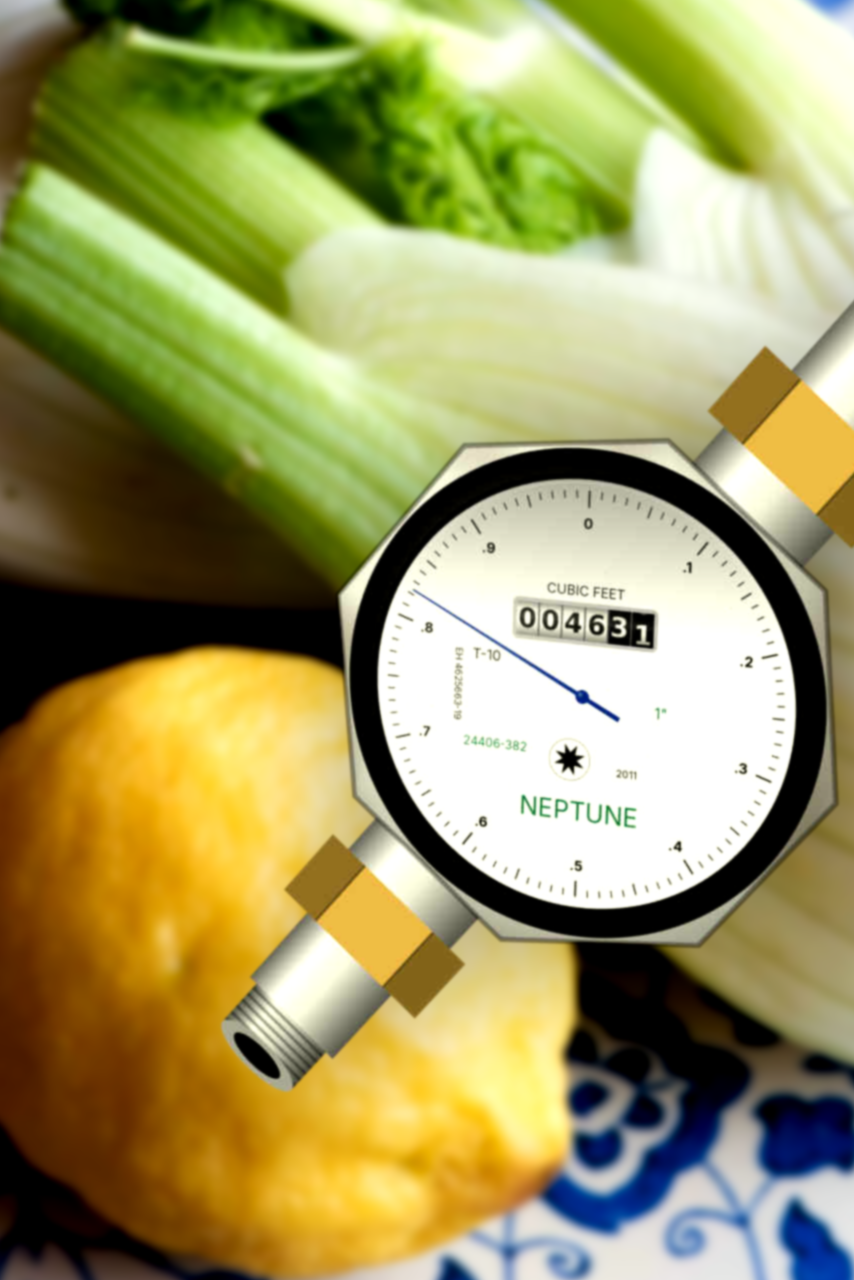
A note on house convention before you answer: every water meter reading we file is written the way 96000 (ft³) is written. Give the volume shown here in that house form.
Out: 4630.82 (ft³)
